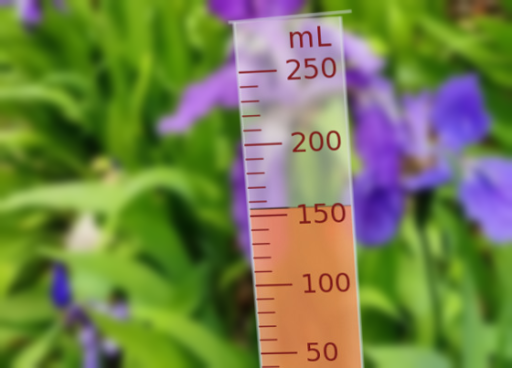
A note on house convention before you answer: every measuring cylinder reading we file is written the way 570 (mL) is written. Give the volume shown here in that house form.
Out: 155 (mL)
